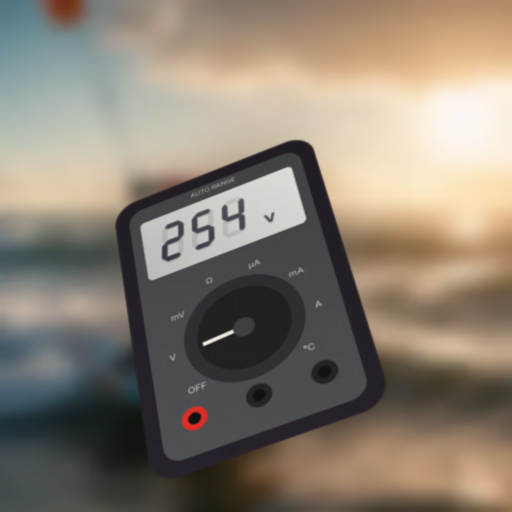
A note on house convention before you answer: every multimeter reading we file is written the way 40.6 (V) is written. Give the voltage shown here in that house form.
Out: 254 (V)
